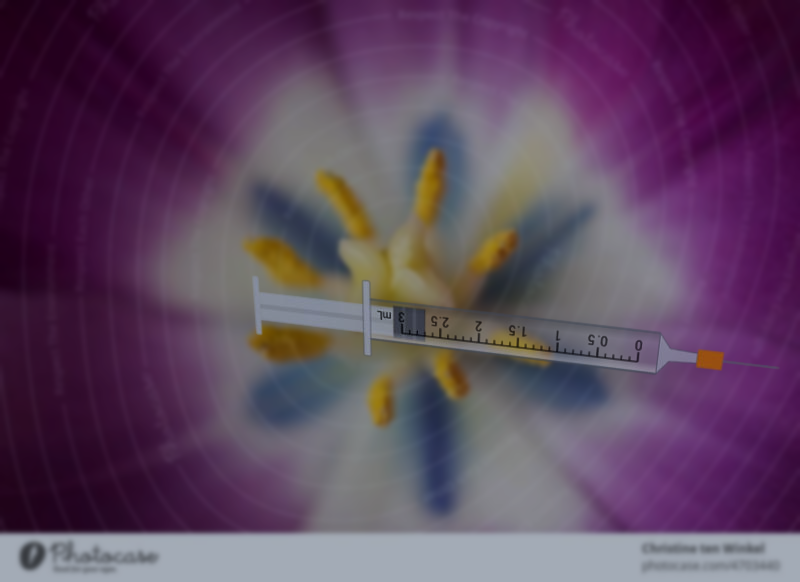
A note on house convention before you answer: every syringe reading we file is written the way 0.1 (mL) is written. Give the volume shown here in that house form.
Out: 2.7 (mL)
